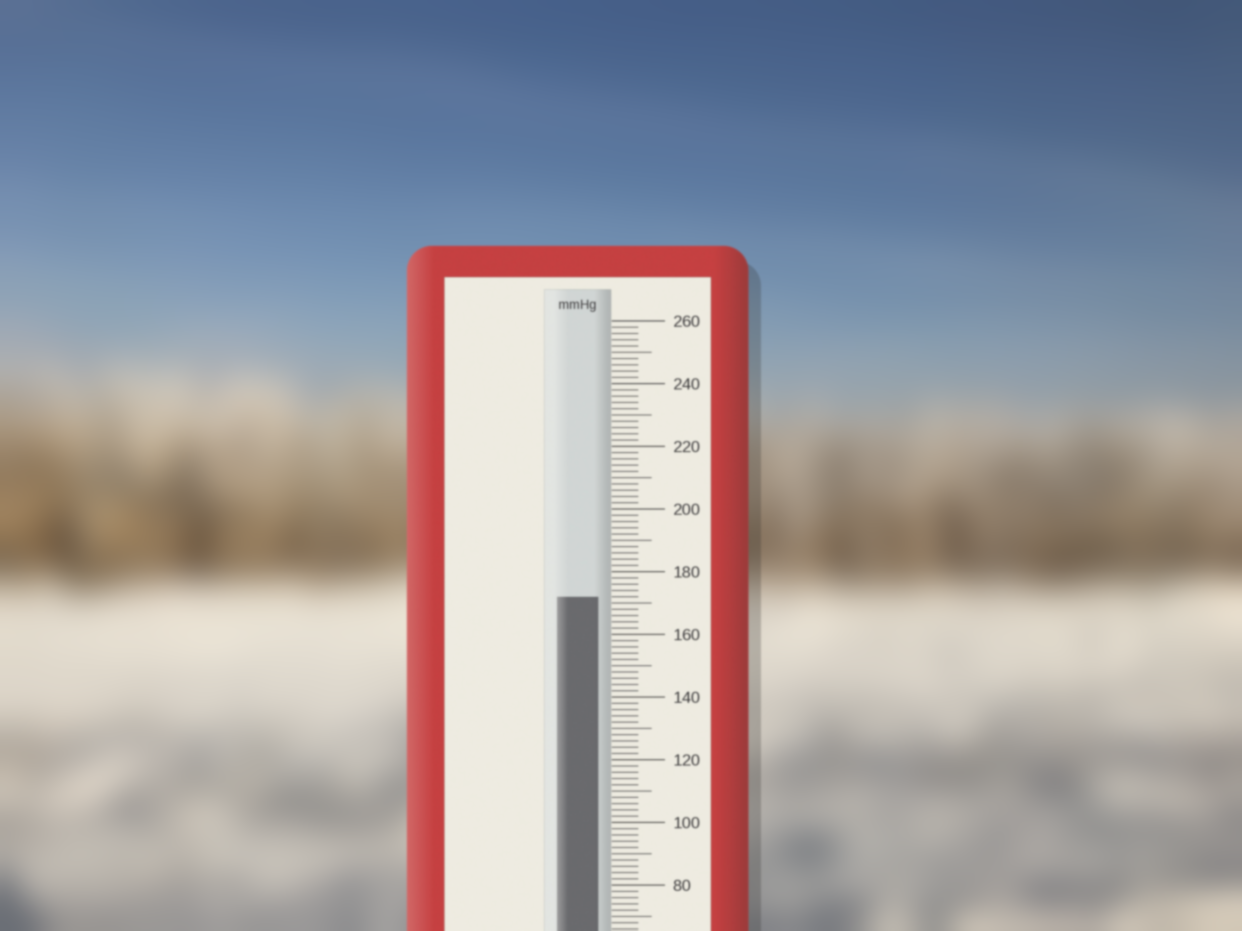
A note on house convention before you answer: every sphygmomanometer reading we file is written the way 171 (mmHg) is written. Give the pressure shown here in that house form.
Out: 172 (mmHg)
